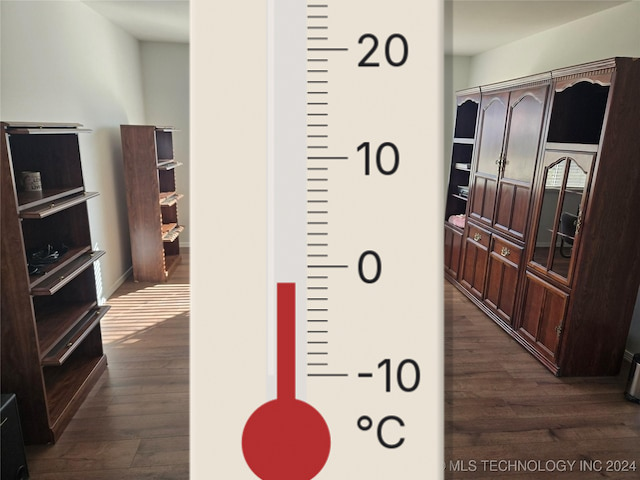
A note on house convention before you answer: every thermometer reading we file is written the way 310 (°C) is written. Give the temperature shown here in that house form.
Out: -1.5 (°C)
